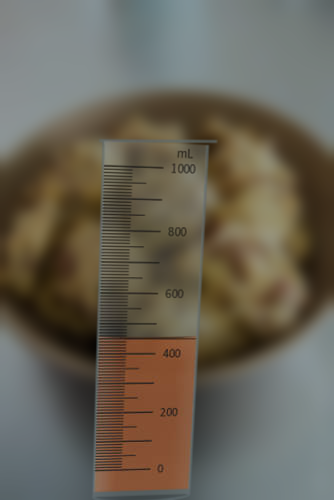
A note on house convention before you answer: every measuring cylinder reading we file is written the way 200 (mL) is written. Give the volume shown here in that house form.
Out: 450 (mL)
